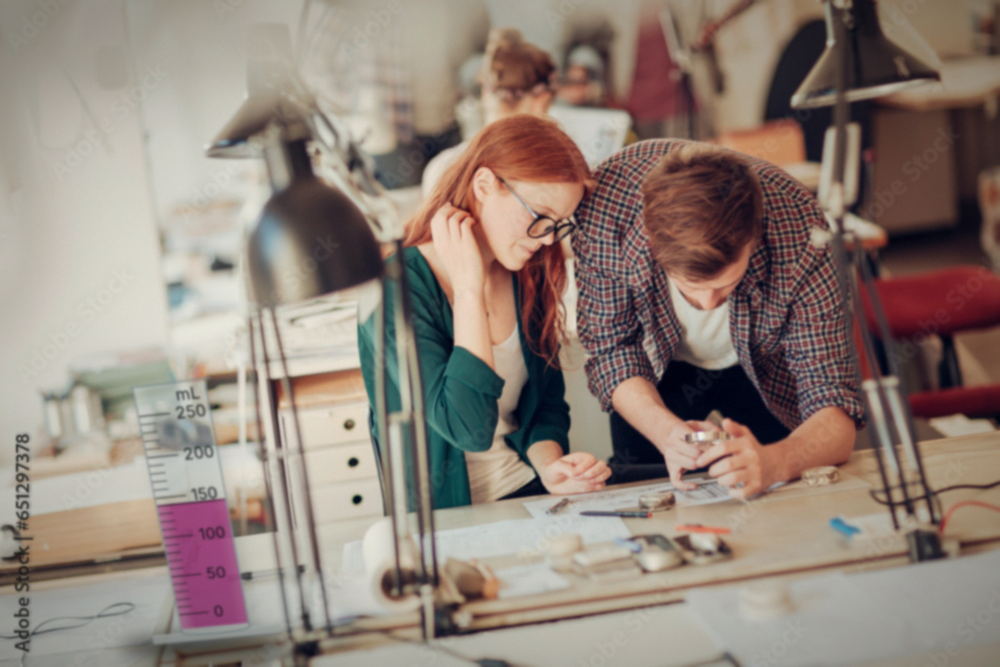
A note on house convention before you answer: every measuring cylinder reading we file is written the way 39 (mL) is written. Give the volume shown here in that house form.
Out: 140 (mL)
